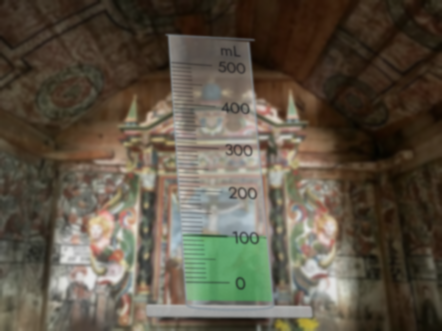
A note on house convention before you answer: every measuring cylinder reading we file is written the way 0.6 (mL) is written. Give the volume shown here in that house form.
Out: 100 (mL)
